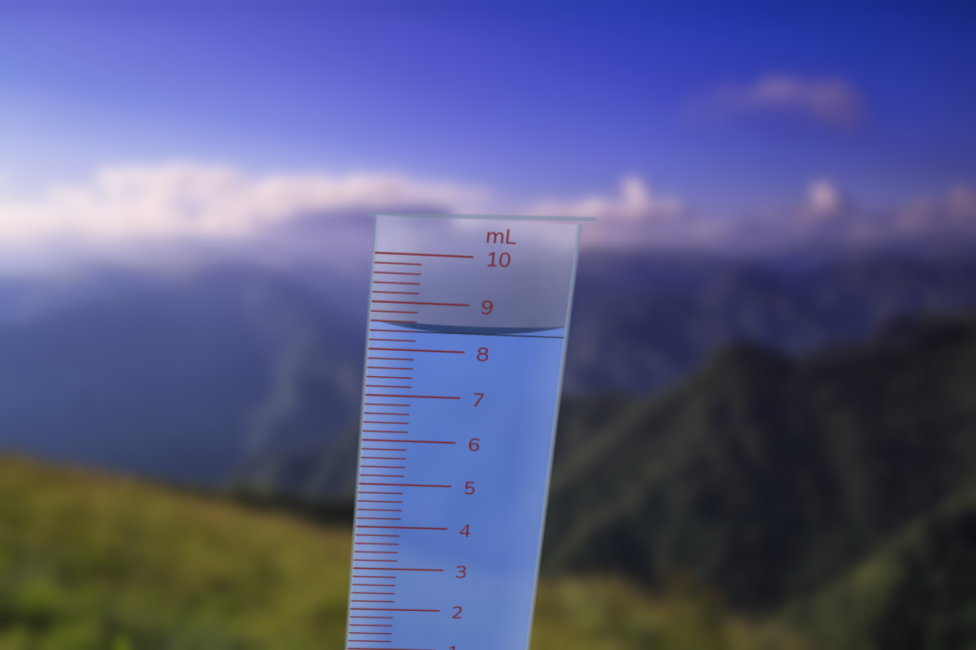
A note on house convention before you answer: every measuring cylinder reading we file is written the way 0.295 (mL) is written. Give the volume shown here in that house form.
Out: 8.4 (mL)
